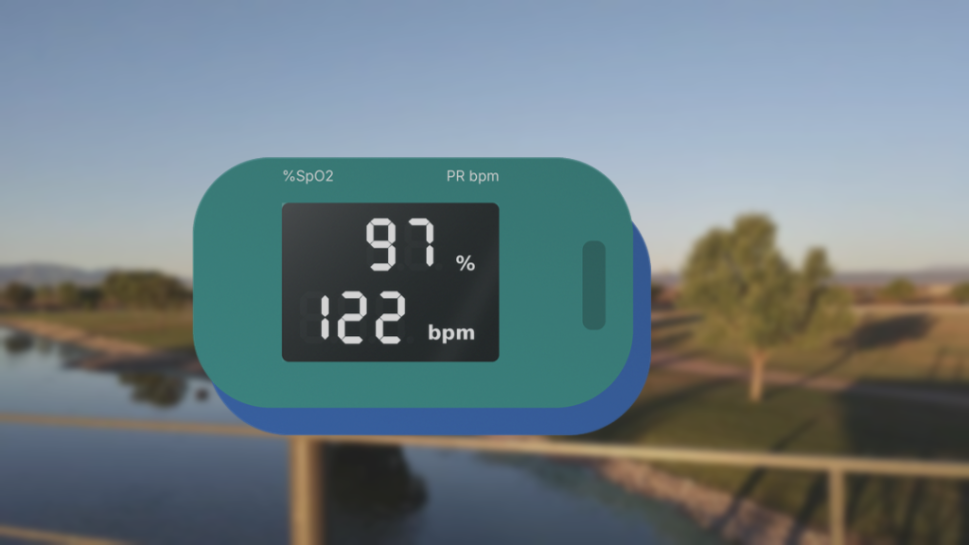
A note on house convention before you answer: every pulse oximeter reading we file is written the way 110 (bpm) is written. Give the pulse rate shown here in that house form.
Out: 122 (bpm)
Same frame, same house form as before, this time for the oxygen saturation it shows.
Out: 97 (%)
